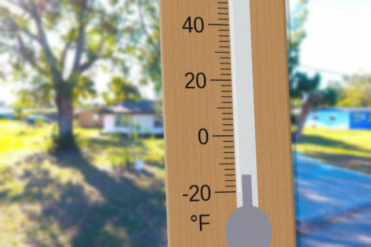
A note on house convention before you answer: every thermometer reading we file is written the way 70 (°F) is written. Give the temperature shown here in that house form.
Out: -14 (°F)
